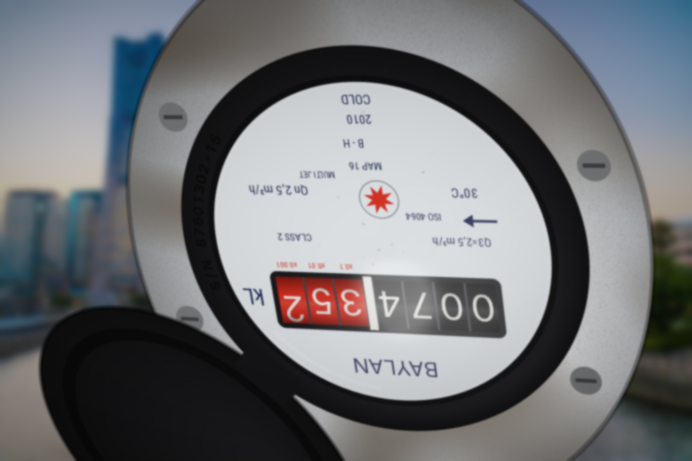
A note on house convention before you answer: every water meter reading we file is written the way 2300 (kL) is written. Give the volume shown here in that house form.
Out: 74.352 (kL)
